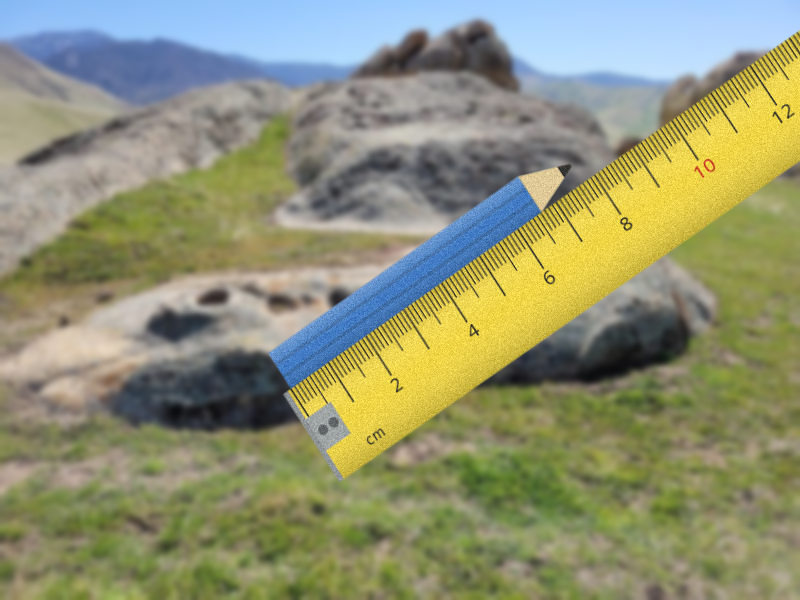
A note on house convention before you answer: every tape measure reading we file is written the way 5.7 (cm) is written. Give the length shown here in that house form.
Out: 7.7 (cm)
